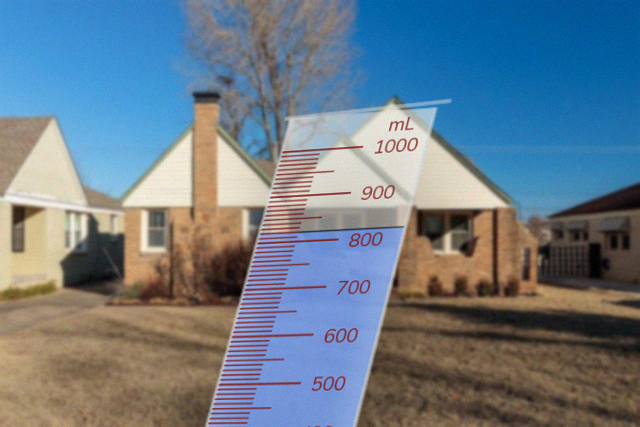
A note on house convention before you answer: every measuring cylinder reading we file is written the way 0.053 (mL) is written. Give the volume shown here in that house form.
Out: 820 (mL)
